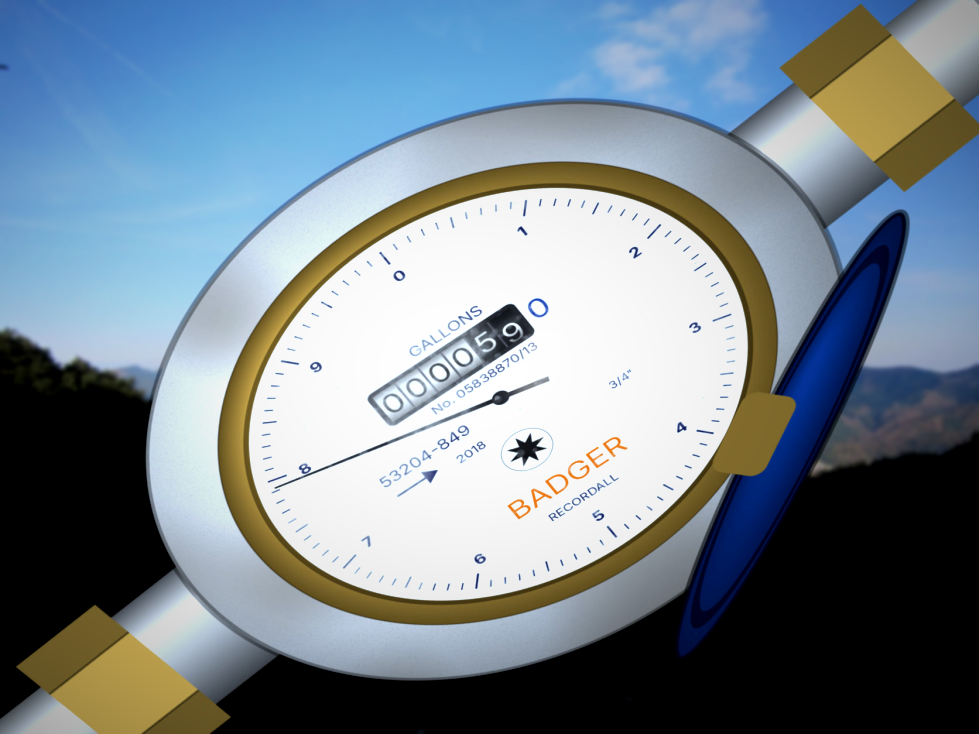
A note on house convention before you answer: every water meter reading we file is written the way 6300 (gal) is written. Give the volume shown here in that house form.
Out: 587.9 (gal)
